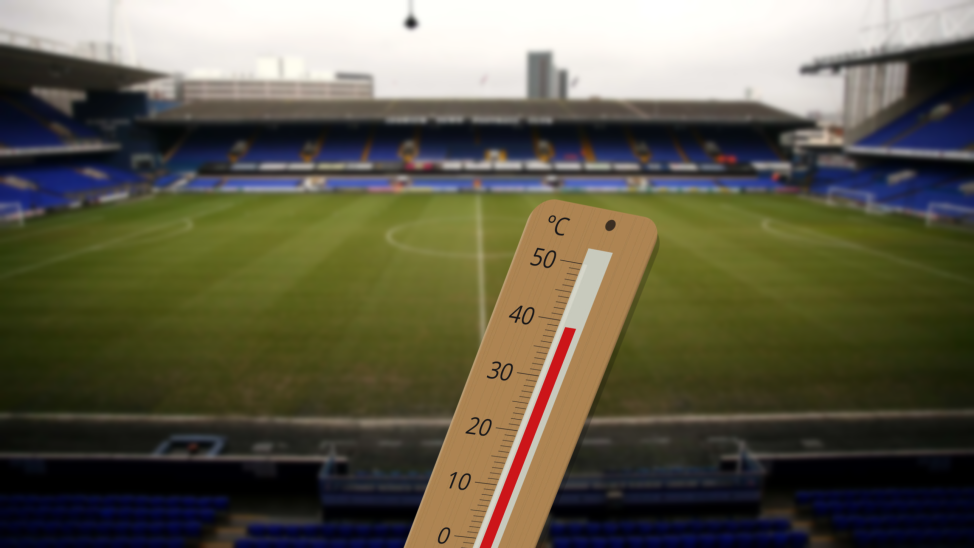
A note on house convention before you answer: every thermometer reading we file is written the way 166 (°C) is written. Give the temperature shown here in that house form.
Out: 39 (°C)
